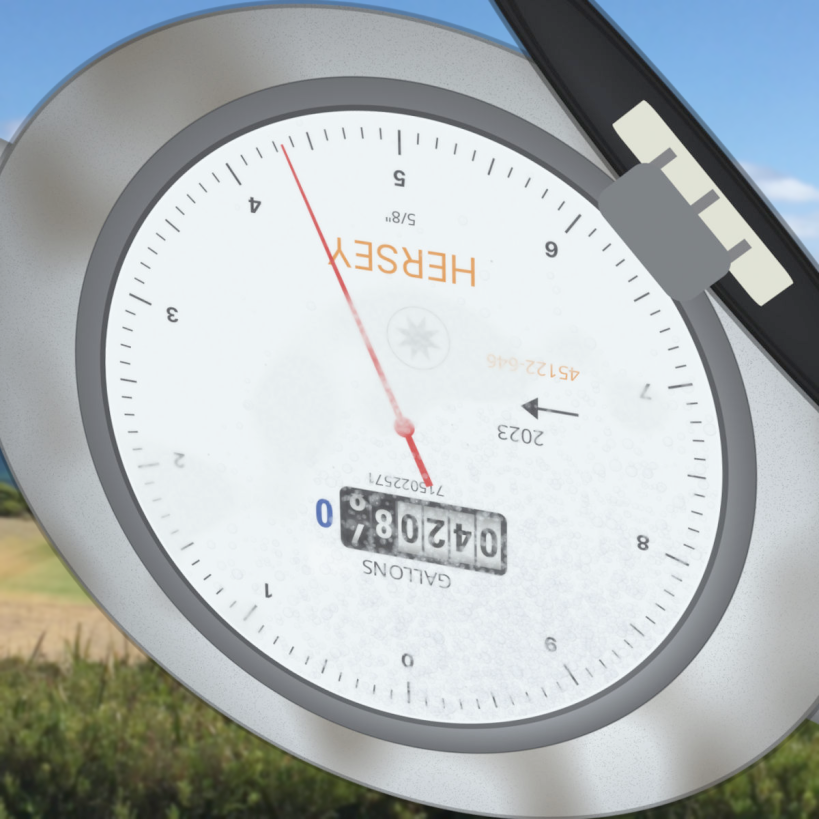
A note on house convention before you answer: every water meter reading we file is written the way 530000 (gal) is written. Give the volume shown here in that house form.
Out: 420874.3 (gal)
